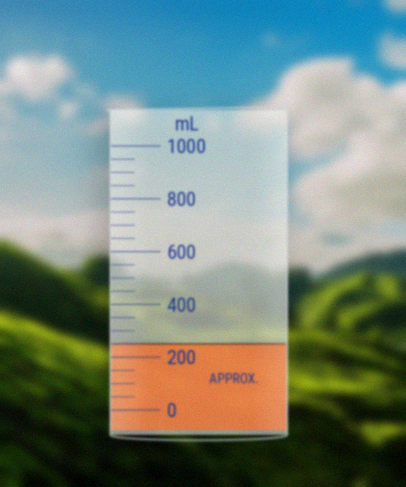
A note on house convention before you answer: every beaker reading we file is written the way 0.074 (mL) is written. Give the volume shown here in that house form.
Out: 250 (mL)
